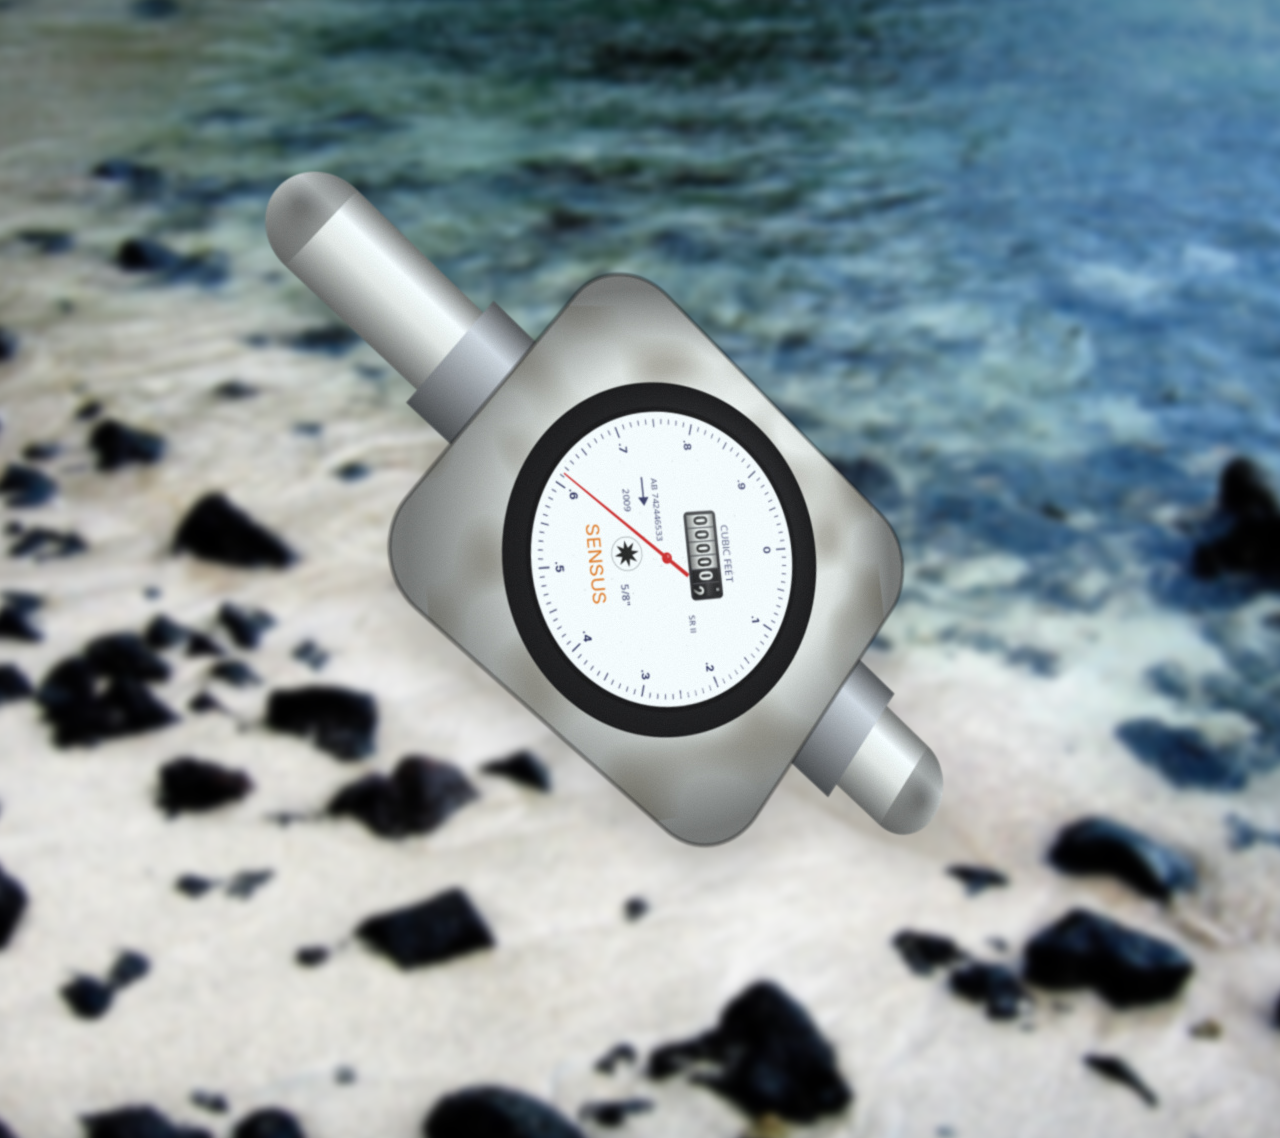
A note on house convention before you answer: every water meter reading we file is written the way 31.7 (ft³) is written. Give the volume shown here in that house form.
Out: 1.61 (ft³)
